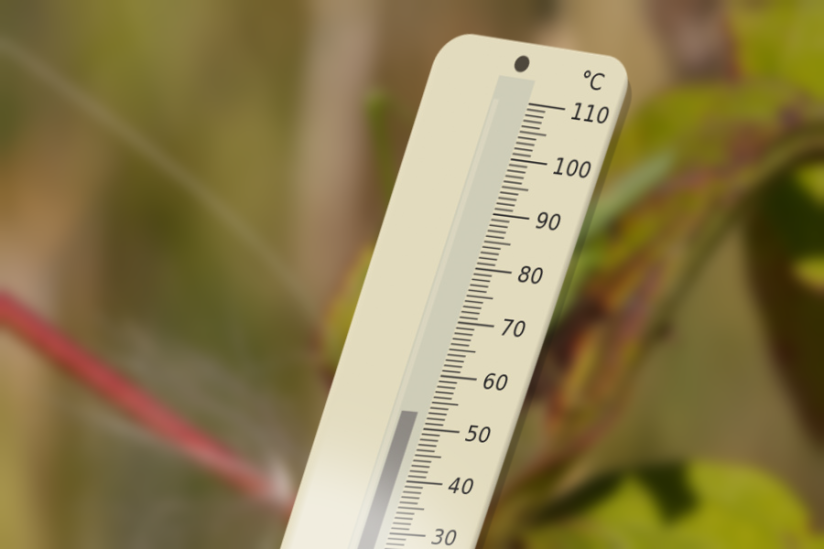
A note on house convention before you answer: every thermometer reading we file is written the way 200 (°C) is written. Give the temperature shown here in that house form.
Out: 53 (°C)
